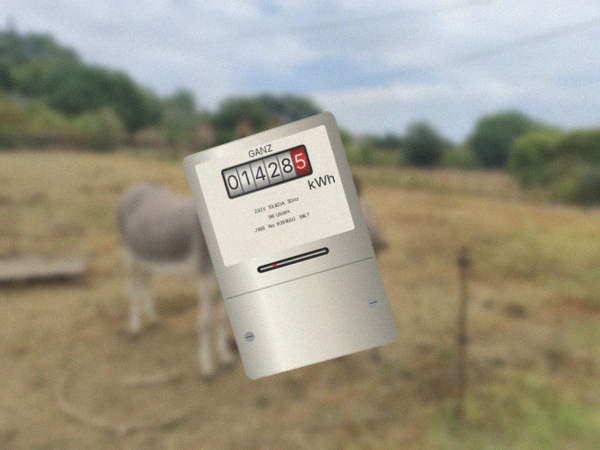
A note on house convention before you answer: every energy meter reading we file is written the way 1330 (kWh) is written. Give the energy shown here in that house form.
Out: 1428.5 (kWh)
